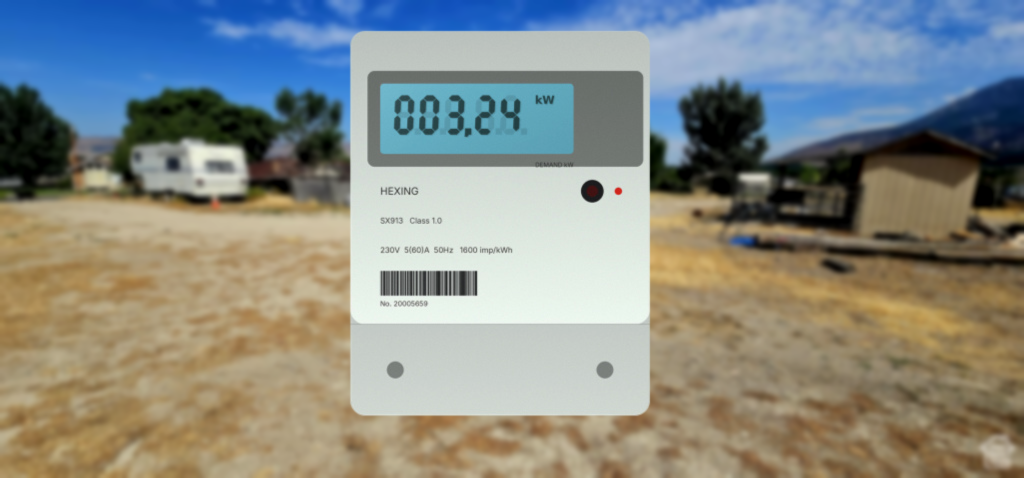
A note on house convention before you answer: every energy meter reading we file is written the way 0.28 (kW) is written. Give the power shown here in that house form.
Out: 3.24 (kW)
